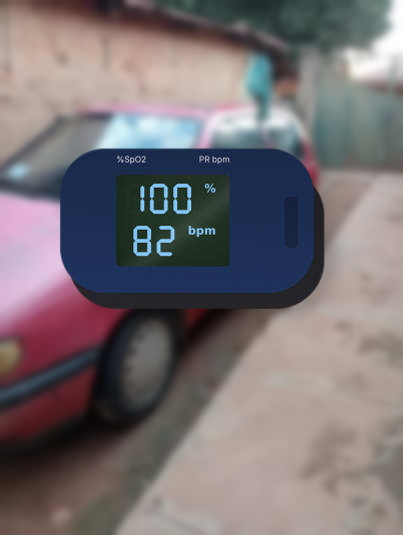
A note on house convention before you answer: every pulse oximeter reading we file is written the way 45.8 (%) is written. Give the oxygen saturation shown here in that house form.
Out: 100 (%)
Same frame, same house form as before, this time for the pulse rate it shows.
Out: 82 (bpm)
